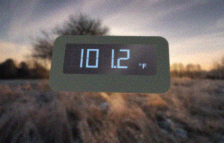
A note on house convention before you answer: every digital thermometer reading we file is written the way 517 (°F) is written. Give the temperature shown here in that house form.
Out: 101.2 (°F)
